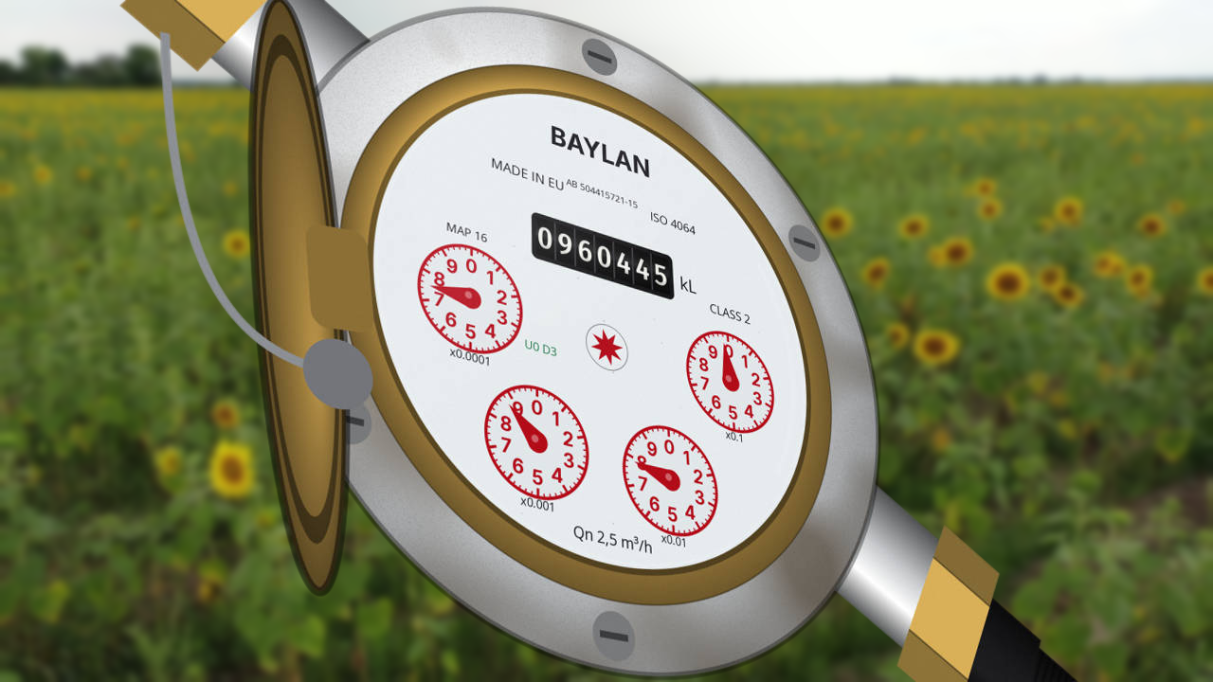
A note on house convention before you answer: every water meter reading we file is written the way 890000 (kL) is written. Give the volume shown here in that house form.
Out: 960444.9787 (kL)
